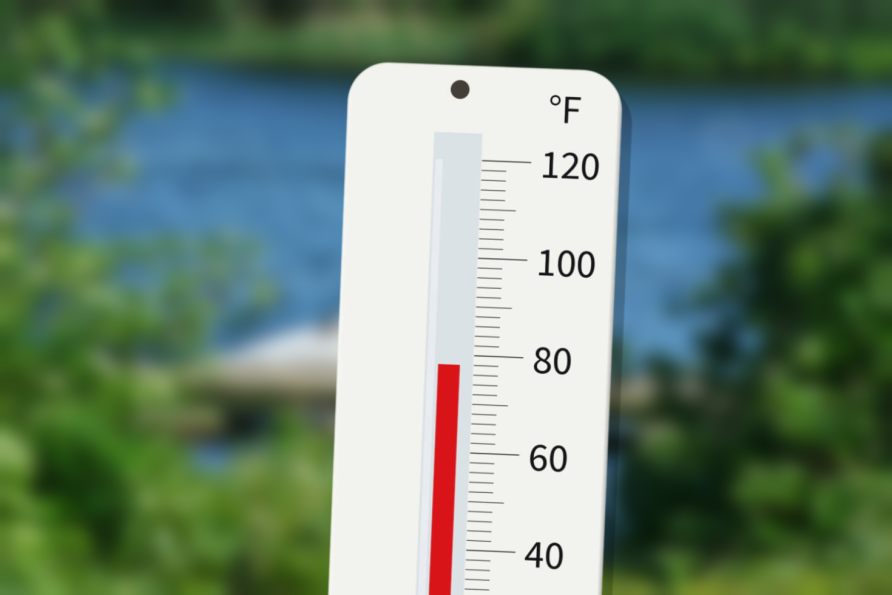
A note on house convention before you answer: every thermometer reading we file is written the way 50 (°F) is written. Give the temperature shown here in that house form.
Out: 78 (°F)
